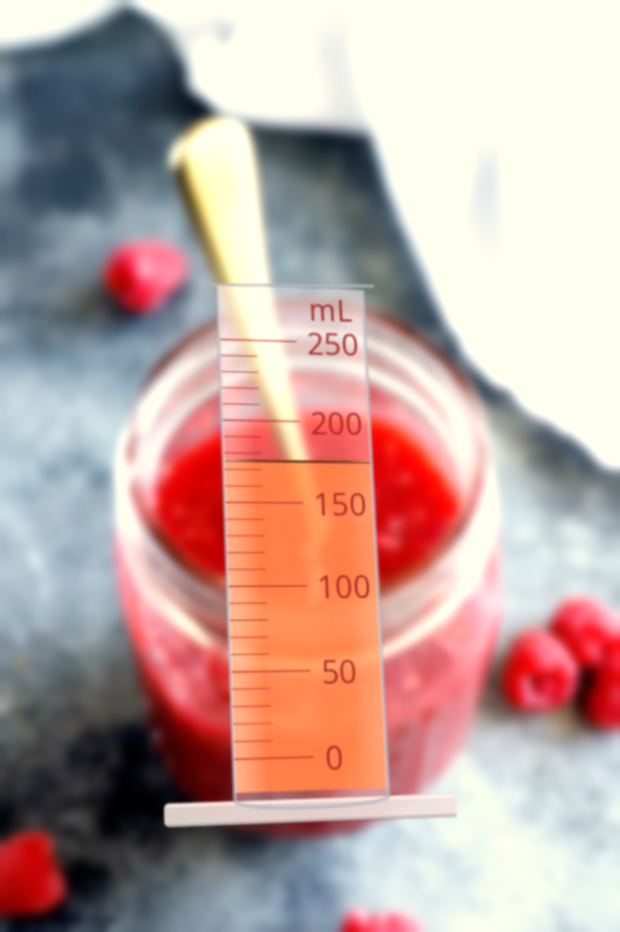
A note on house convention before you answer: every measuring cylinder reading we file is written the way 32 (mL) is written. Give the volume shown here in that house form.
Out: 175 (mL)
